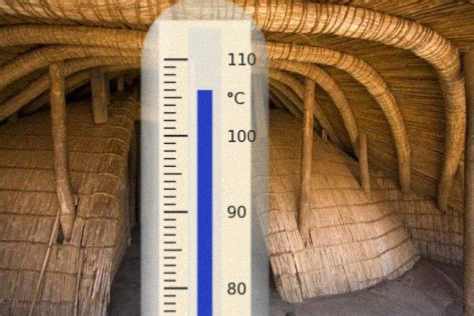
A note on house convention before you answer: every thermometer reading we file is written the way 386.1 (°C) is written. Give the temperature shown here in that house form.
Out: 106 (°C)
